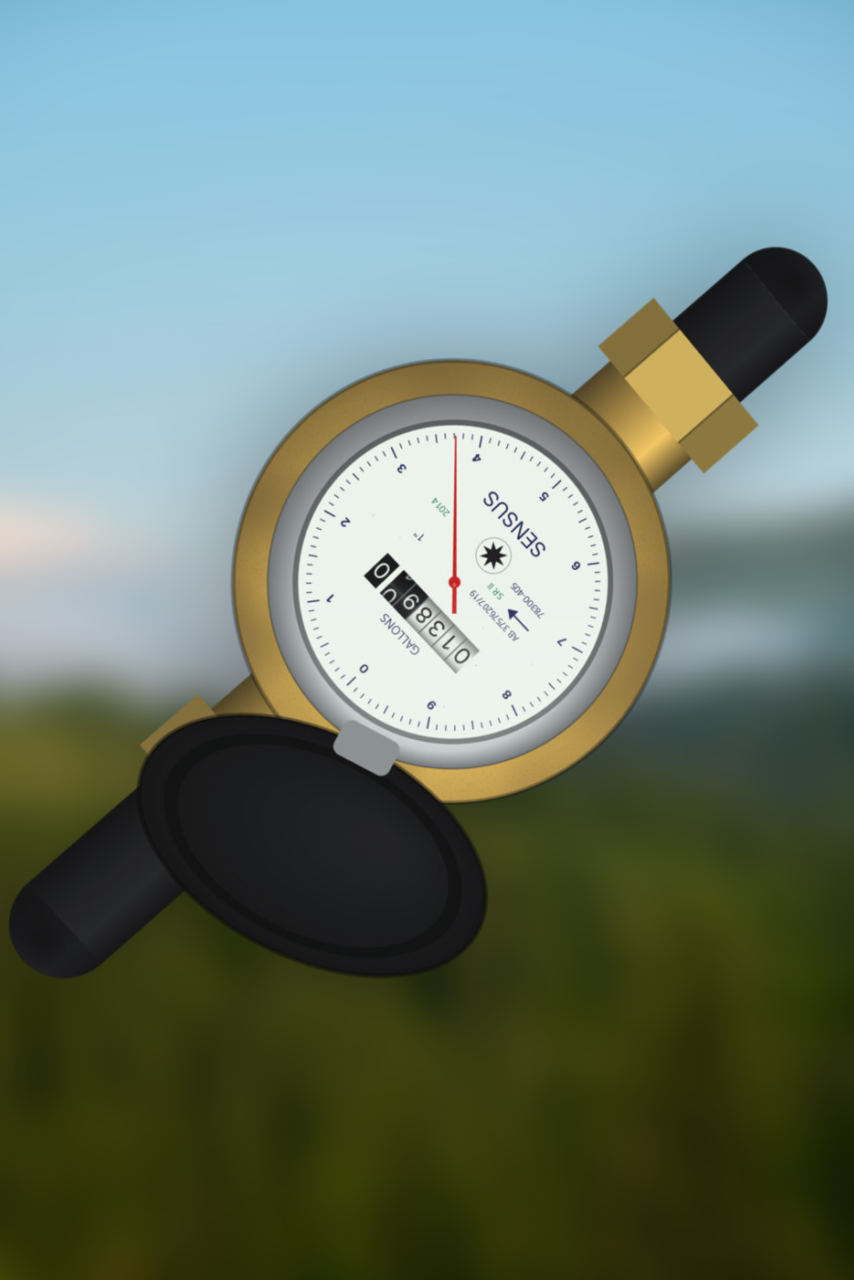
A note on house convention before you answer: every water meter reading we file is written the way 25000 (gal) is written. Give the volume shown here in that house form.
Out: 138903.7 (gal)
